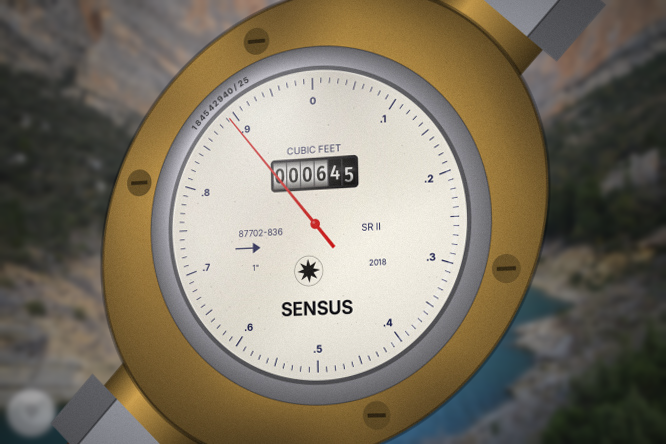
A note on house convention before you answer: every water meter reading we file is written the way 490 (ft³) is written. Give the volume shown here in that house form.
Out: 644.89 (ft³)
